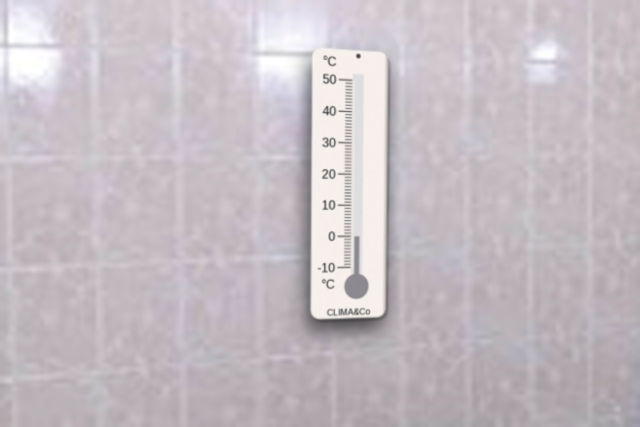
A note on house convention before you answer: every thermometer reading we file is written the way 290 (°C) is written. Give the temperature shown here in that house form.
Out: 0 (°C)
